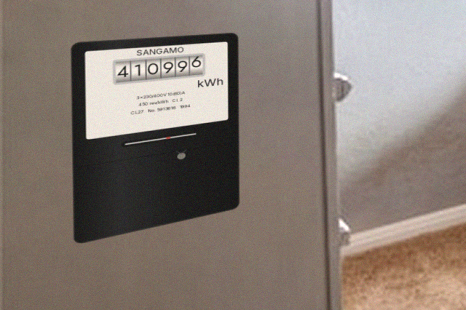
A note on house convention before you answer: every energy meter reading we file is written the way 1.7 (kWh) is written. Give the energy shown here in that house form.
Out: 410996 (kWh)
